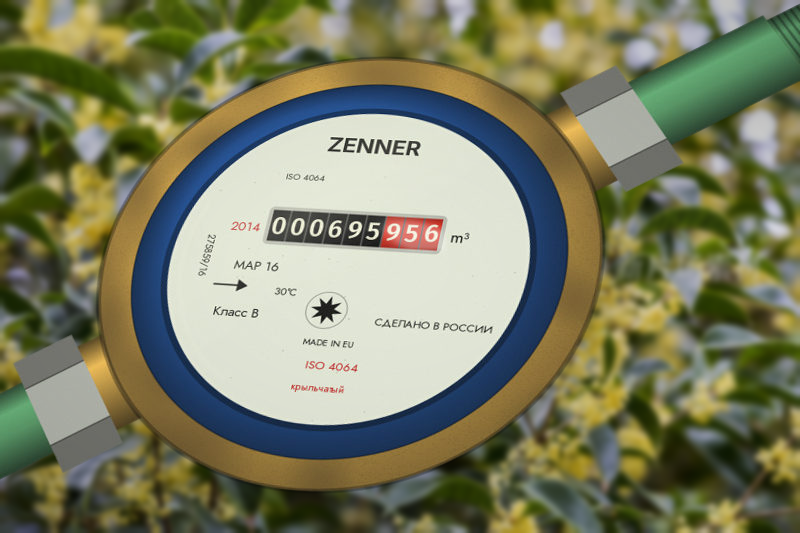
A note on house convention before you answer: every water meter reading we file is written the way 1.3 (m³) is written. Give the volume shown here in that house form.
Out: 695.956 (m³)
